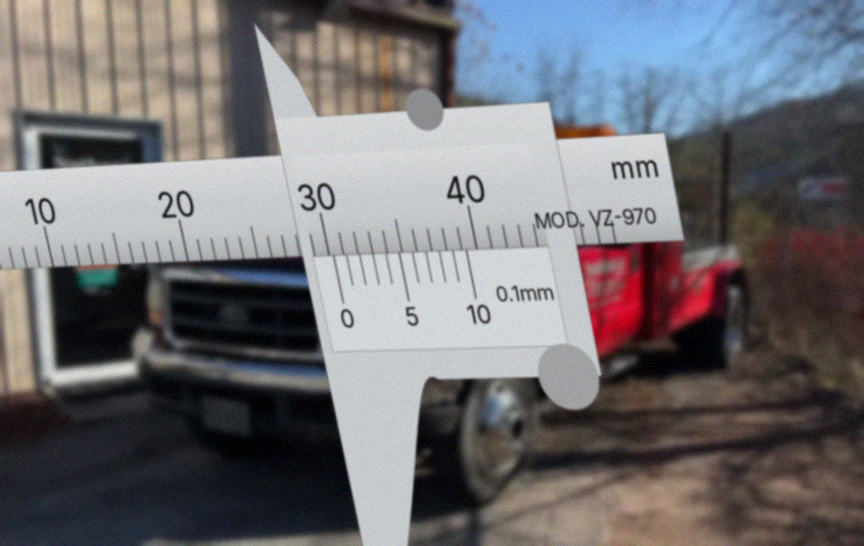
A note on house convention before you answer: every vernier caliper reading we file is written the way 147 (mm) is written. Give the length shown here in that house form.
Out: 30.3 (mm)
